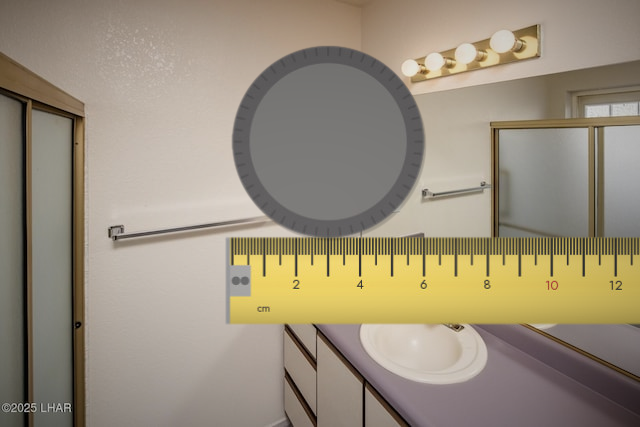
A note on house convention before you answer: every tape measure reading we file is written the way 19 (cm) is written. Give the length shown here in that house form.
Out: 6 (cm)
